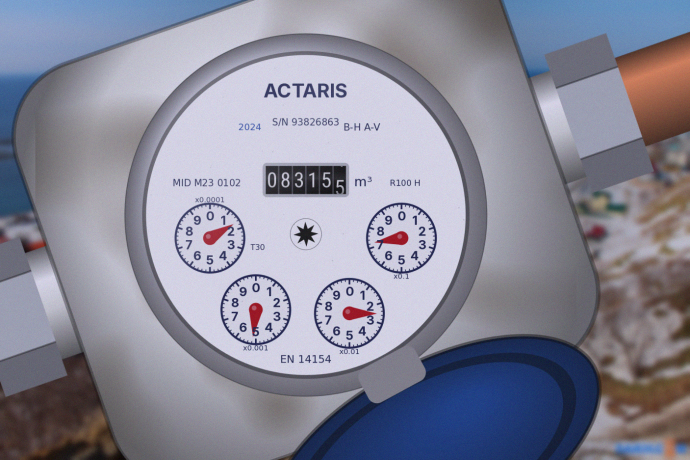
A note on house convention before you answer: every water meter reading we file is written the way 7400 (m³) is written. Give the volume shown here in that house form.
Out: 83154.7251 (m³)
